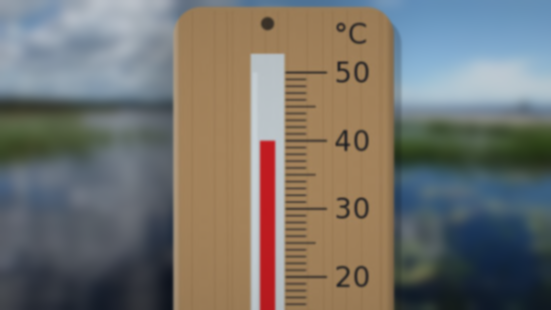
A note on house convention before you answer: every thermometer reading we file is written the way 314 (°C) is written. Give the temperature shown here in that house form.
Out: 40 (°C)
